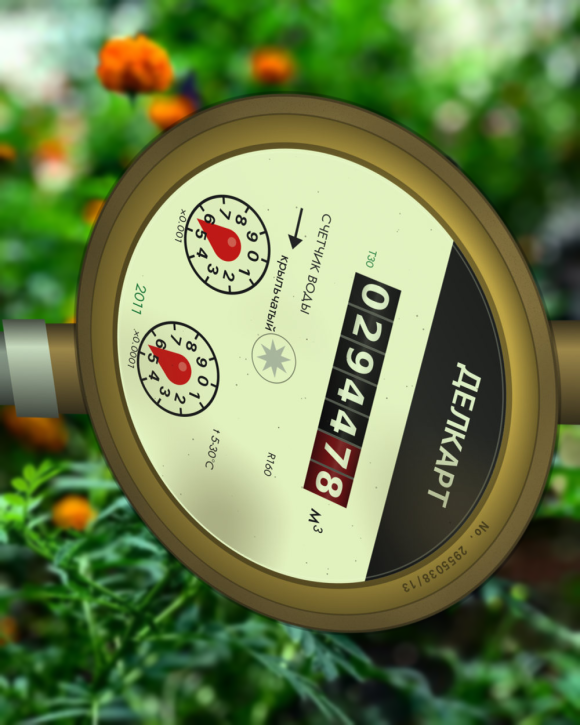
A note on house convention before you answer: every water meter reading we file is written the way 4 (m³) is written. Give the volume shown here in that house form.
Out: 2944.7855 (m³)
